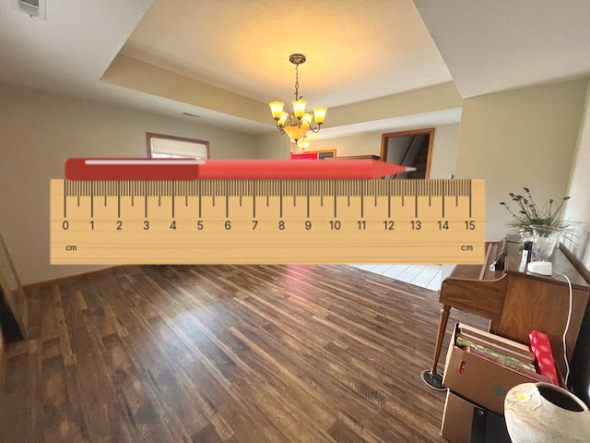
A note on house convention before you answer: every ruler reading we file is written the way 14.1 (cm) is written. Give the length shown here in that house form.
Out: 13 (cm)
